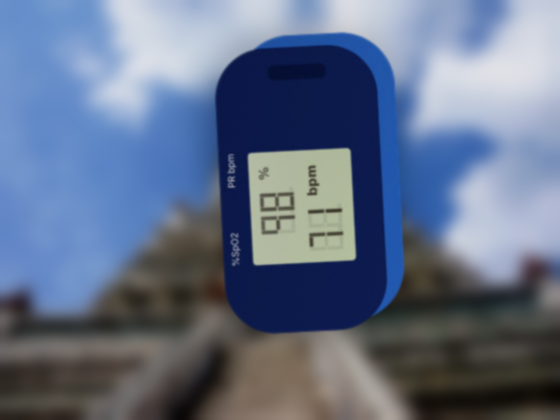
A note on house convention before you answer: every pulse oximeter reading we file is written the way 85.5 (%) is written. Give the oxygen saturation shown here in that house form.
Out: 98 (%)
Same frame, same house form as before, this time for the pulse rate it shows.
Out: 71 (bpm)
